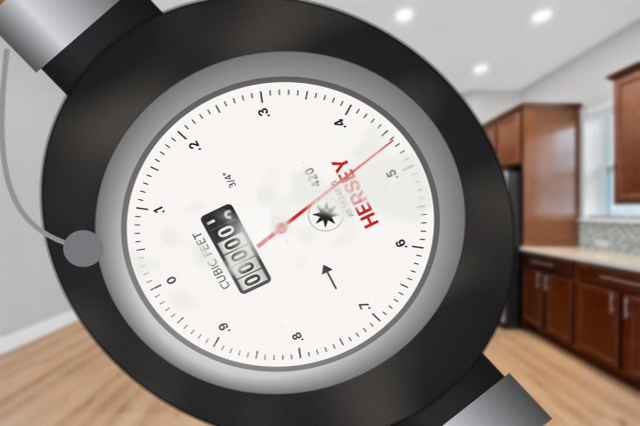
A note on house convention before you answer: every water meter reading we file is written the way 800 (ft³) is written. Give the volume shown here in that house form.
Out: 1.46 (ft³)
